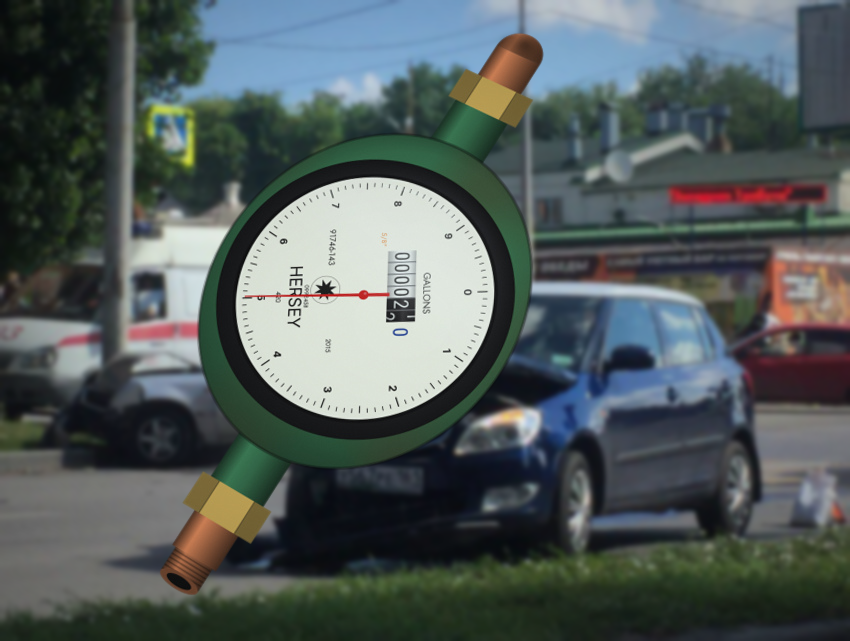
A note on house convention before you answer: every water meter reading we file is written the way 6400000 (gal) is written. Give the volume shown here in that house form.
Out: 215.0 (gal)
